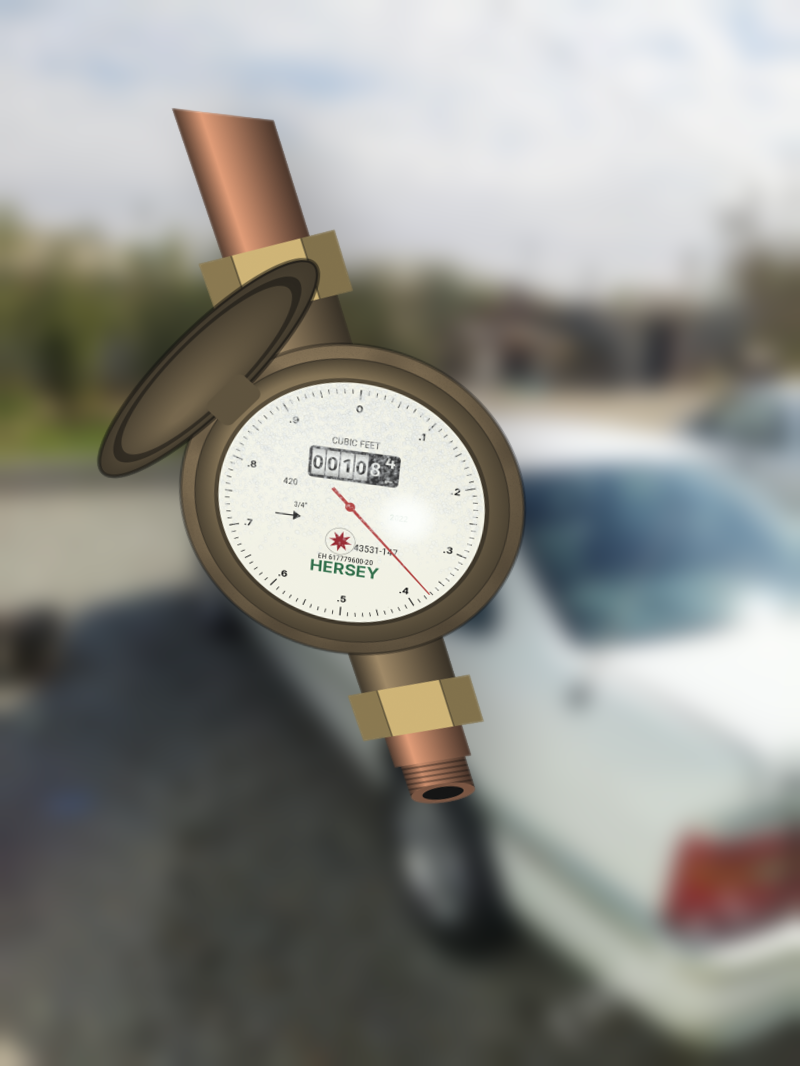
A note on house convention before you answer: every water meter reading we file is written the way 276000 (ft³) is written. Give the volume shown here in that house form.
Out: 1084.37 (ft³)
